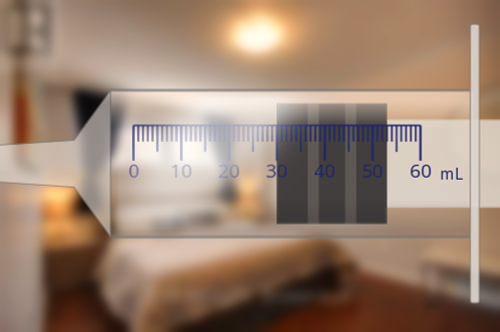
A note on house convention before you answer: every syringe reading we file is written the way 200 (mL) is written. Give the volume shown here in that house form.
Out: 30 (mL)
